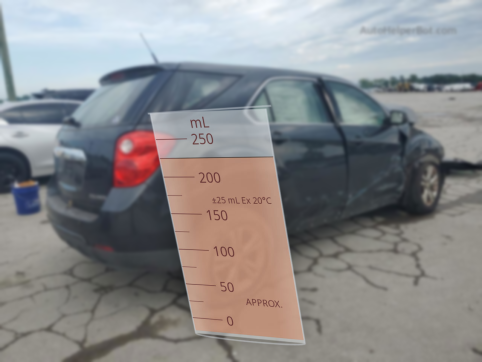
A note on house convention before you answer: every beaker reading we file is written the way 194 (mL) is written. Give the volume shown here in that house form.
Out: 225 (mL)
